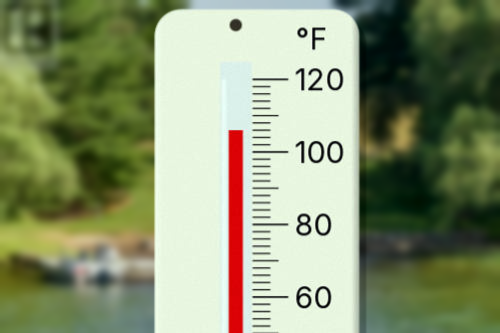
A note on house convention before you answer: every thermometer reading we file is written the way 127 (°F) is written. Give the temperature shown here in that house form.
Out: 106 (°F)
